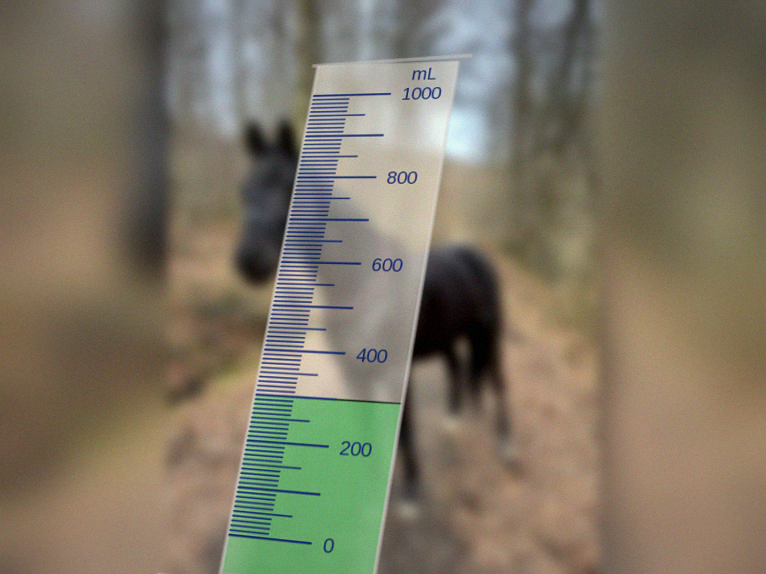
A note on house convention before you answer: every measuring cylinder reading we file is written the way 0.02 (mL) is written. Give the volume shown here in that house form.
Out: 300 (mL)
